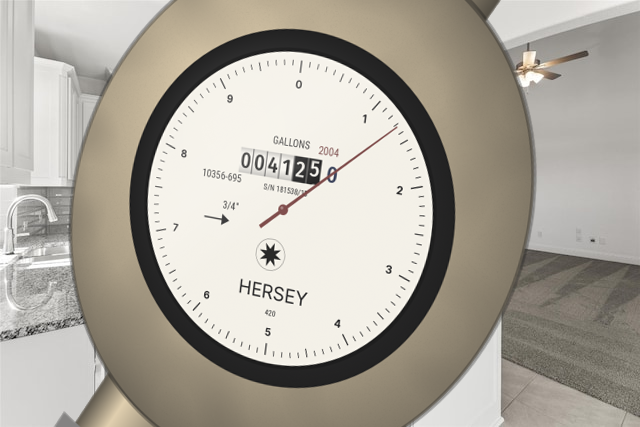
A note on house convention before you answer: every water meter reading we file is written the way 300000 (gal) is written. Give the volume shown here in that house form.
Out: 41251.3 (gal)
